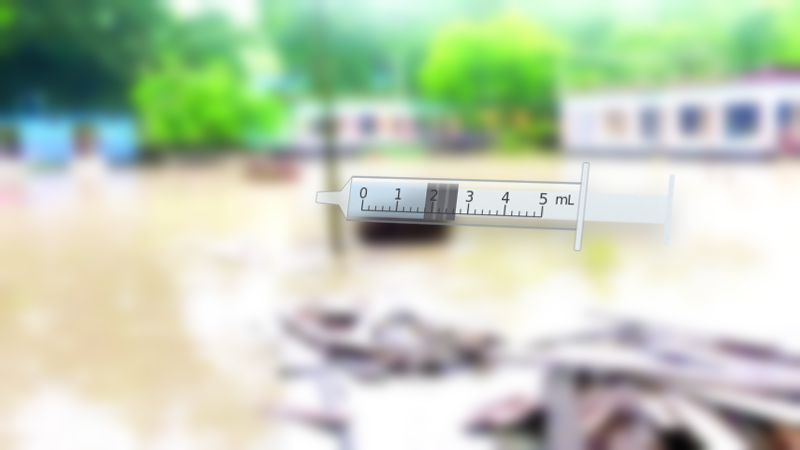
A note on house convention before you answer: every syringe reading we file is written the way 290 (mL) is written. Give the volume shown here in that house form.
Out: 1.8 (mL)
